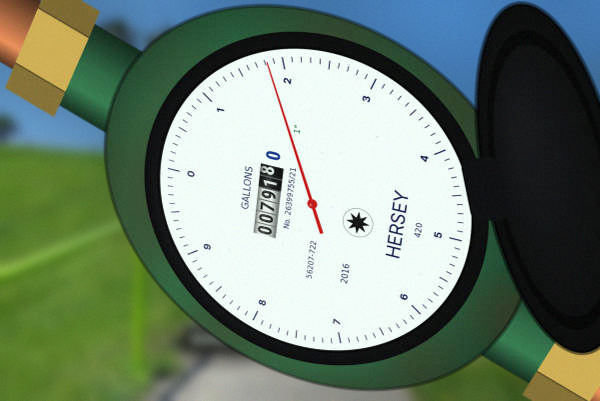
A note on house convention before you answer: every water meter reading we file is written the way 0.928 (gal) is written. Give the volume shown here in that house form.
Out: 79181.8 (gal)
